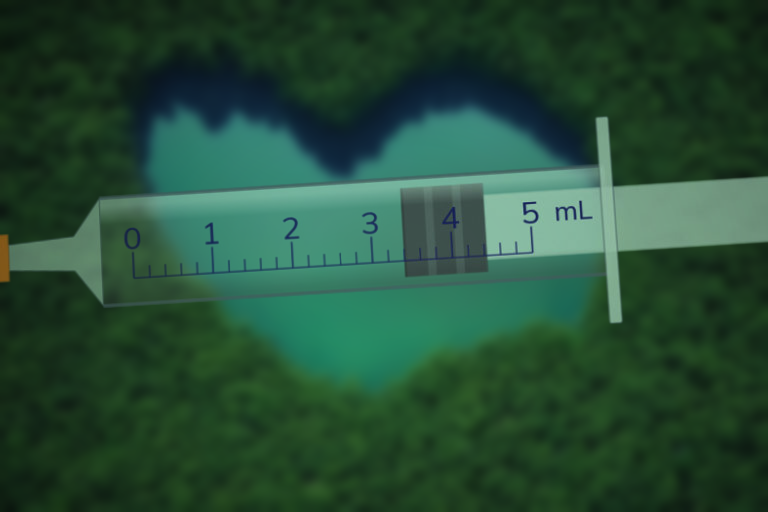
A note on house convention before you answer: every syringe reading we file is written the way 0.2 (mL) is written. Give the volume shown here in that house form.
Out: 3.4 (mL)
